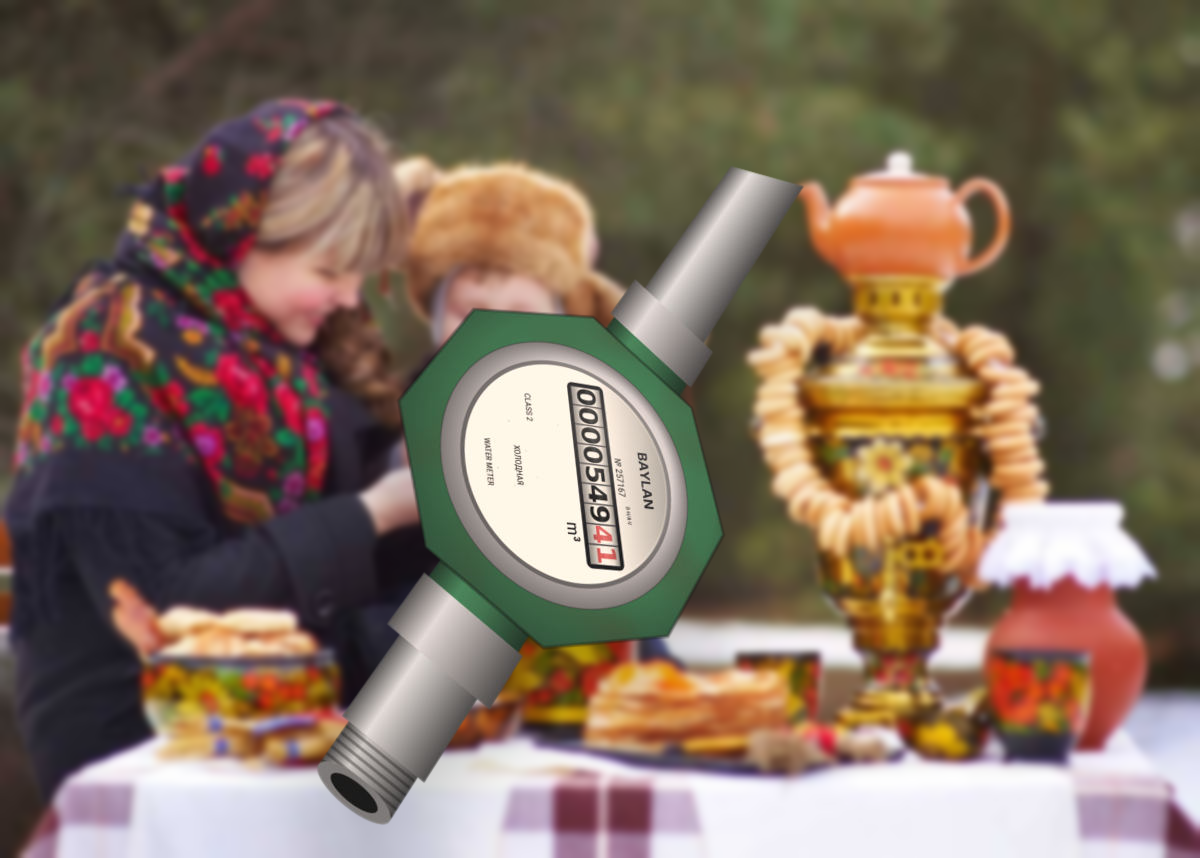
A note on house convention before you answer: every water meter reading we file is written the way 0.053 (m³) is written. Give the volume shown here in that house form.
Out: 549.41 (m³)
